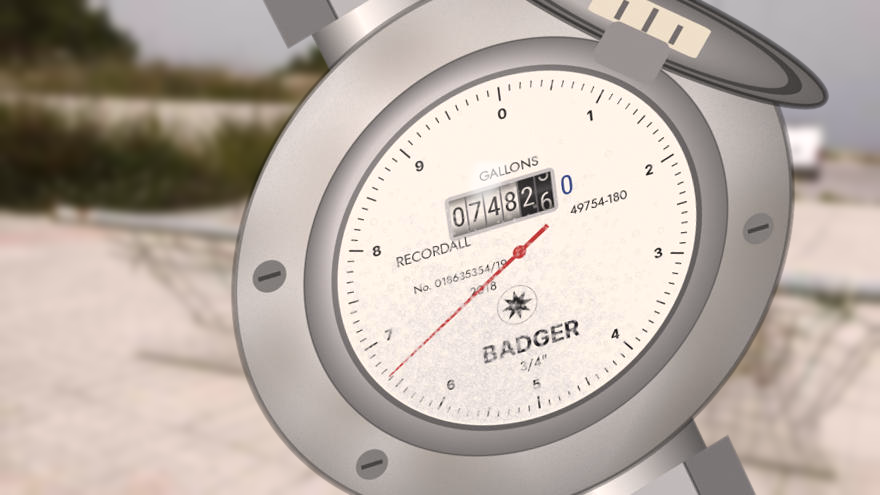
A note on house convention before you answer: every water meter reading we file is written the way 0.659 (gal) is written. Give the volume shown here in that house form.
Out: 748256.6 (gal)
